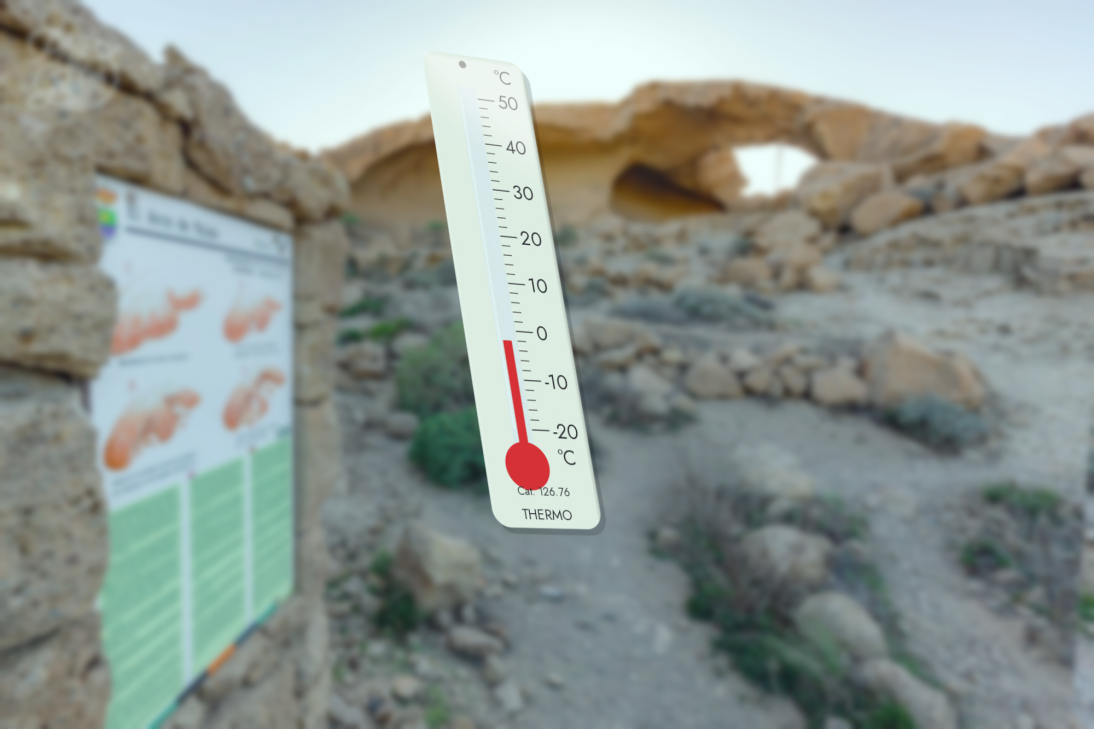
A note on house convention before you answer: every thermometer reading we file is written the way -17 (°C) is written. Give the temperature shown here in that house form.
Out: -2 (°C)
